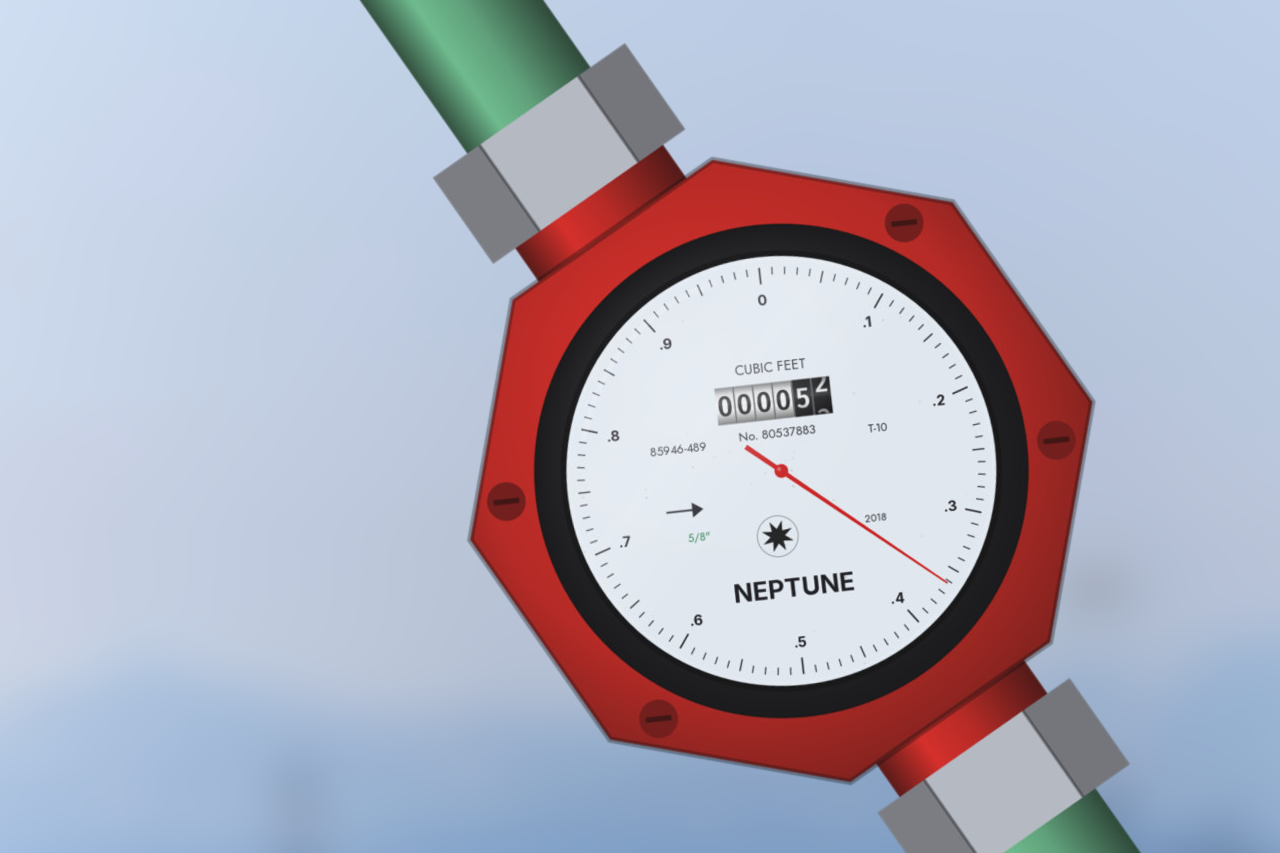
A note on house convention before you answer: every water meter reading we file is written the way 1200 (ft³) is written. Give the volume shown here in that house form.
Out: 52.36 (ft³)
